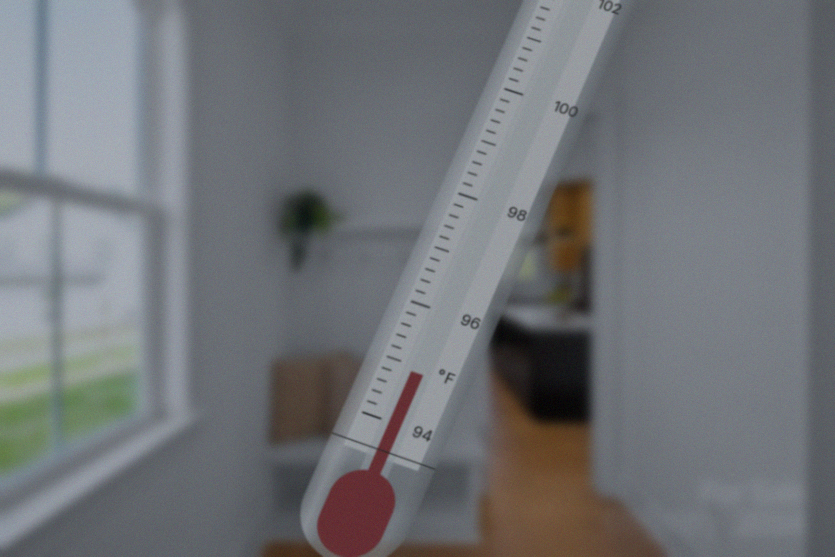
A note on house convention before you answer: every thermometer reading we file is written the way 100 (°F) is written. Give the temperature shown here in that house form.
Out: 94.9 (°F)
